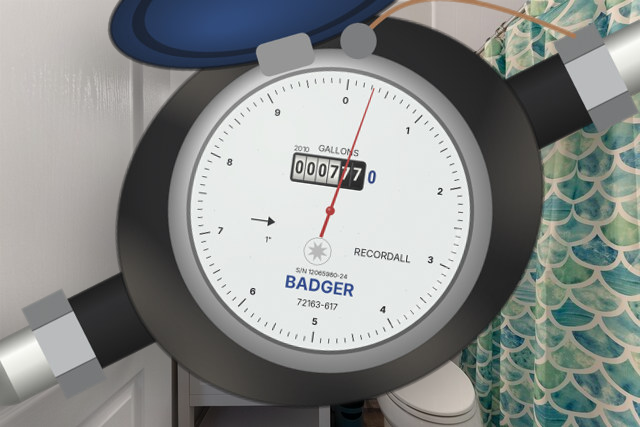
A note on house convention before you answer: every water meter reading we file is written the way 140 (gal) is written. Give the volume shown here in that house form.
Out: 7770.3 (gal)
